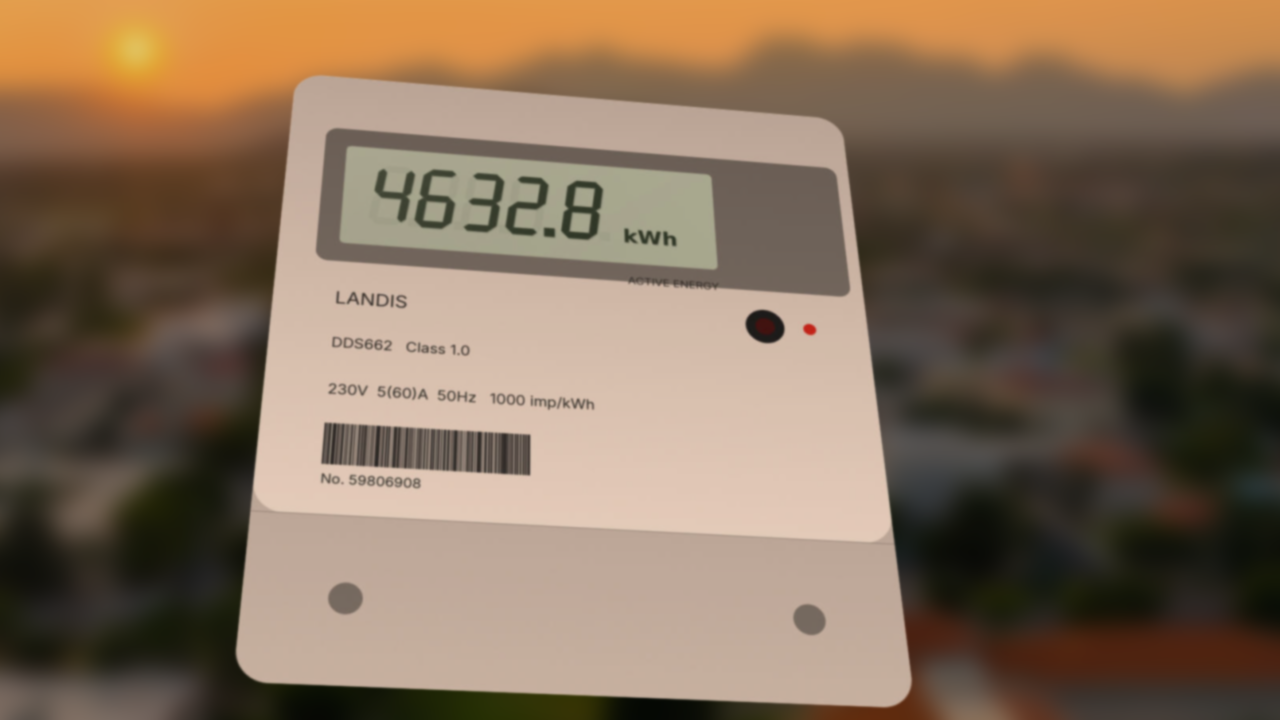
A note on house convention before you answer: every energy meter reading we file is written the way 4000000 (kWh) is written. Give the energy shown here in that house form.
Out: 4632.8 (kWh)
